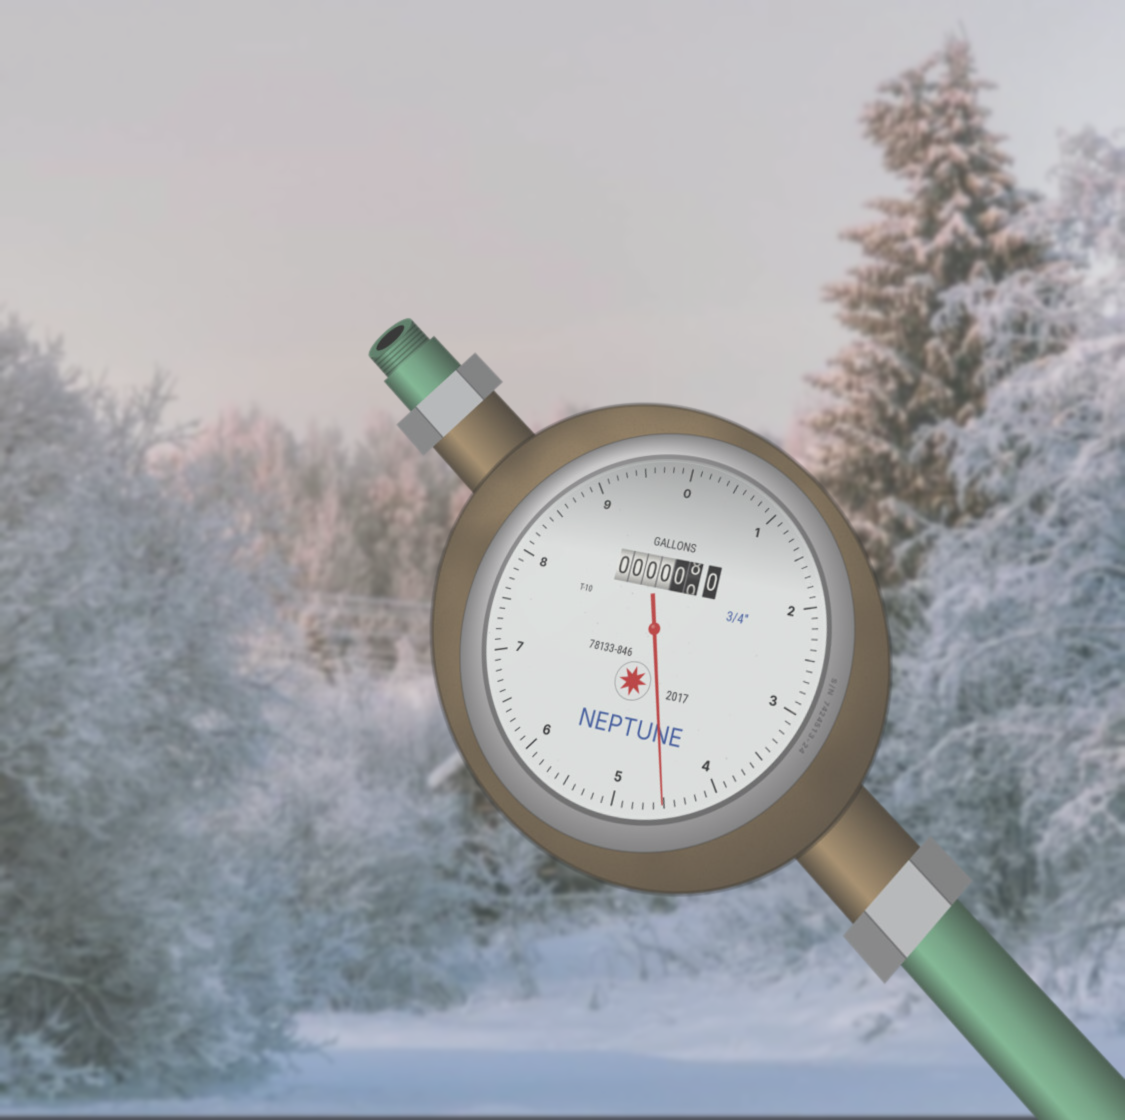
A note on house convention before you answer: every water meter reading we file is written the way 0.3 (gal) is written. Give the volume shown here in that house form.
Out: 84.5 (gal)
